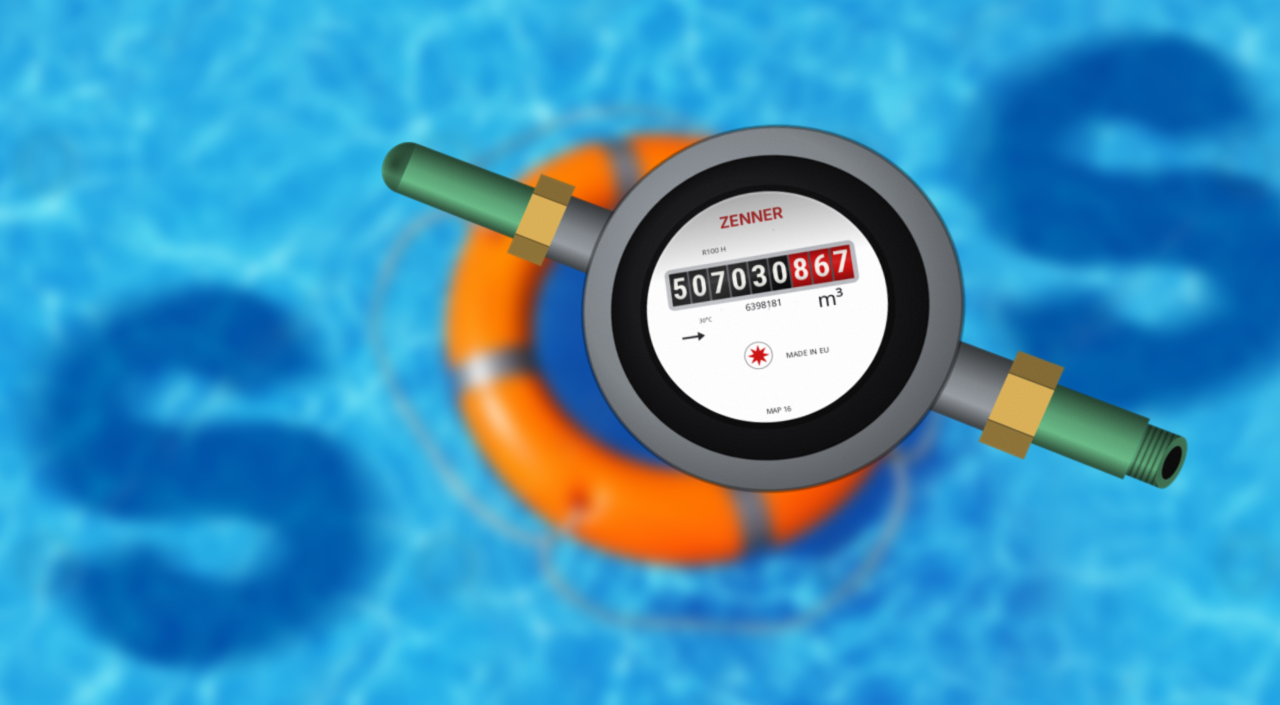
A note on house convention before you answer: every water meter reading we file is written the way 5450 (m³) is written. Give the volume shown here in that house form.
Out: 507030.867 (m³)
